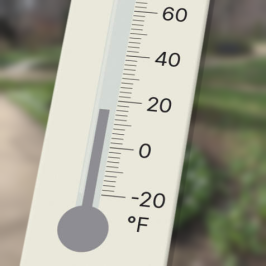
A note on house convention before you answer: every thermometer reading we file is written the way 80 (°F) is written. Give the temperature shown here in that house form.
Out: 16 (°F)
